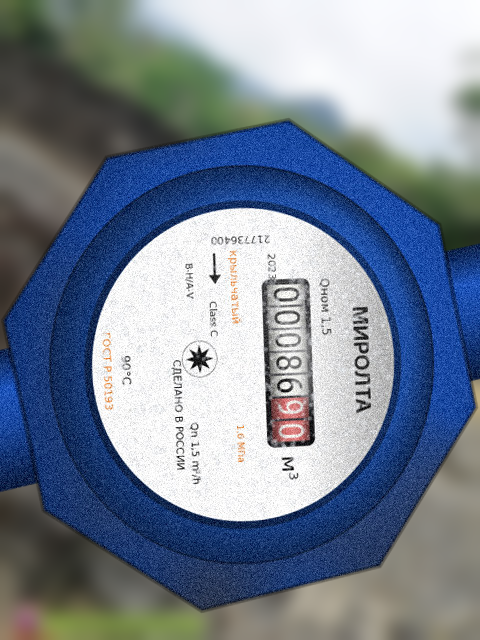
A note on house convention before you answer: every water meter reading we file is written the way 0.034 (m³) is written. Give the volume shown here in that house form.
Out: 86.90 (m³)
